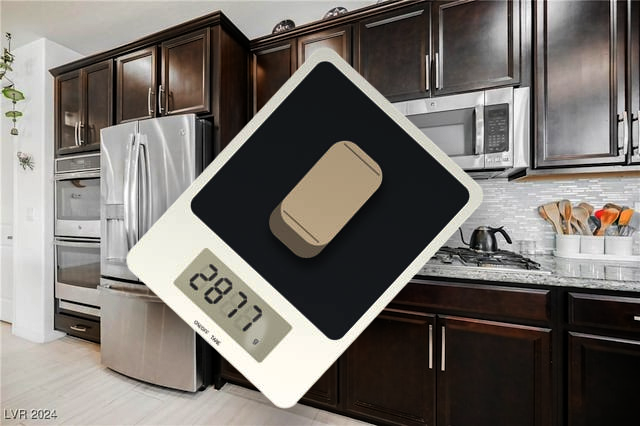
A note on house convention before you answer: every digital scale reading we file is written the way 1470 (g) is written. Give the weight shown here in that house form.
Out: 2877 (g)
